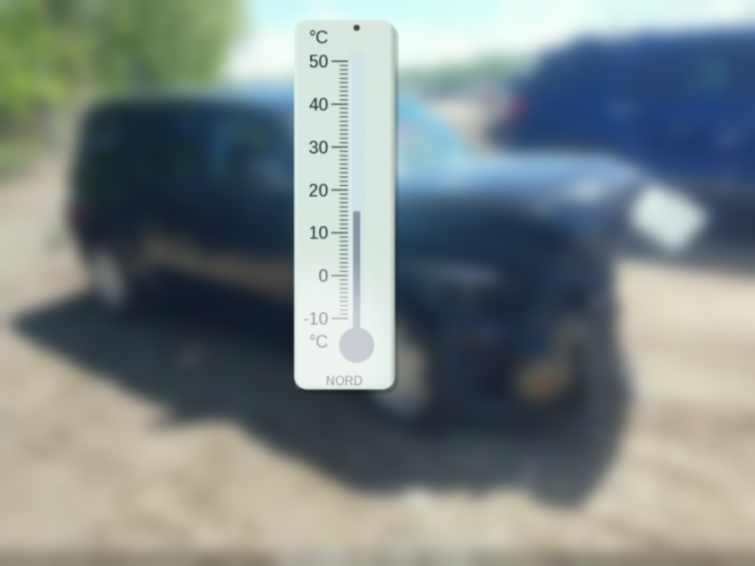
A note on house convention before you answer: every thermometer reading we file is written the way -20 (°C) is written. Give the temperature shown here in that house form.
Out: 15 (°C)
